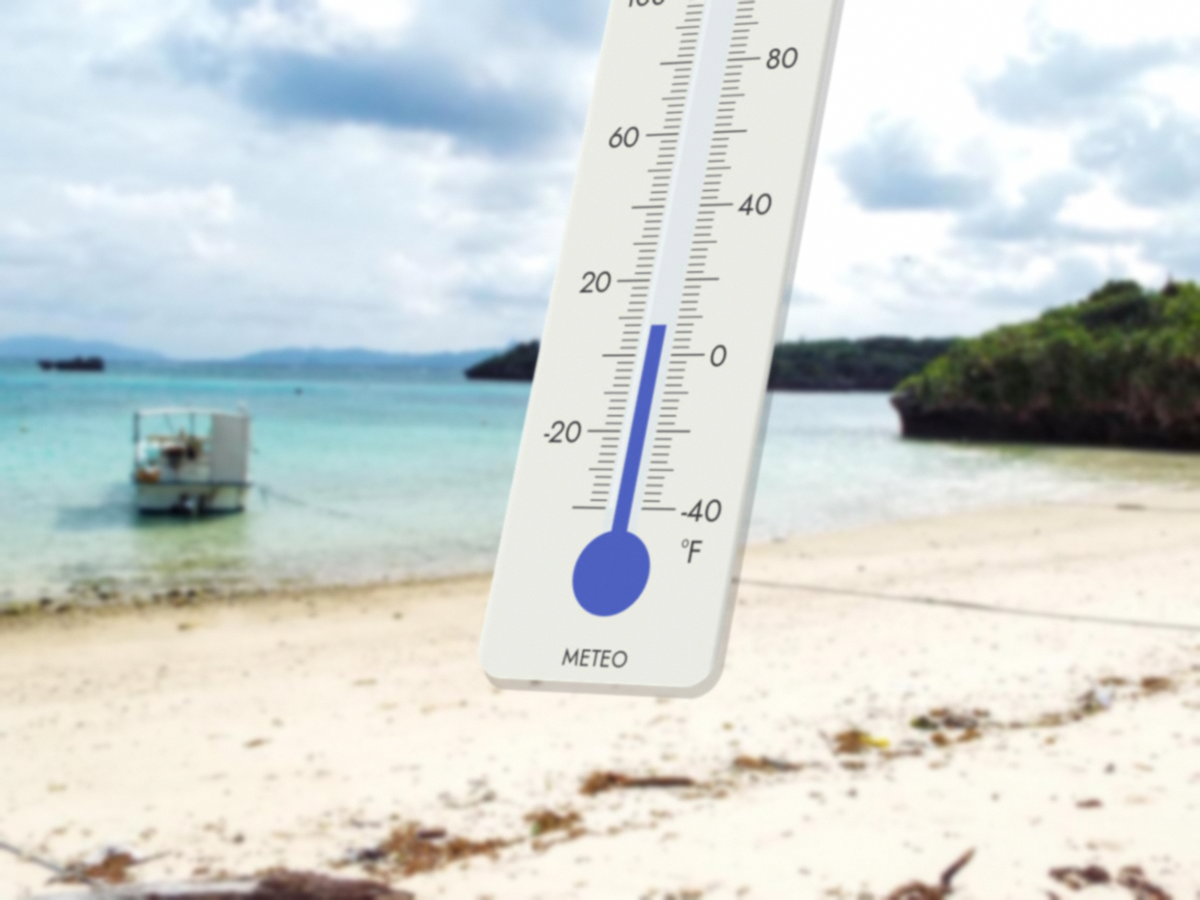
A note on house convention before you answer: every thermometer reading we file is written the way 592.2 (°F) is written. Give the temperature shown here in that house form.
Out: 8 (°F)
